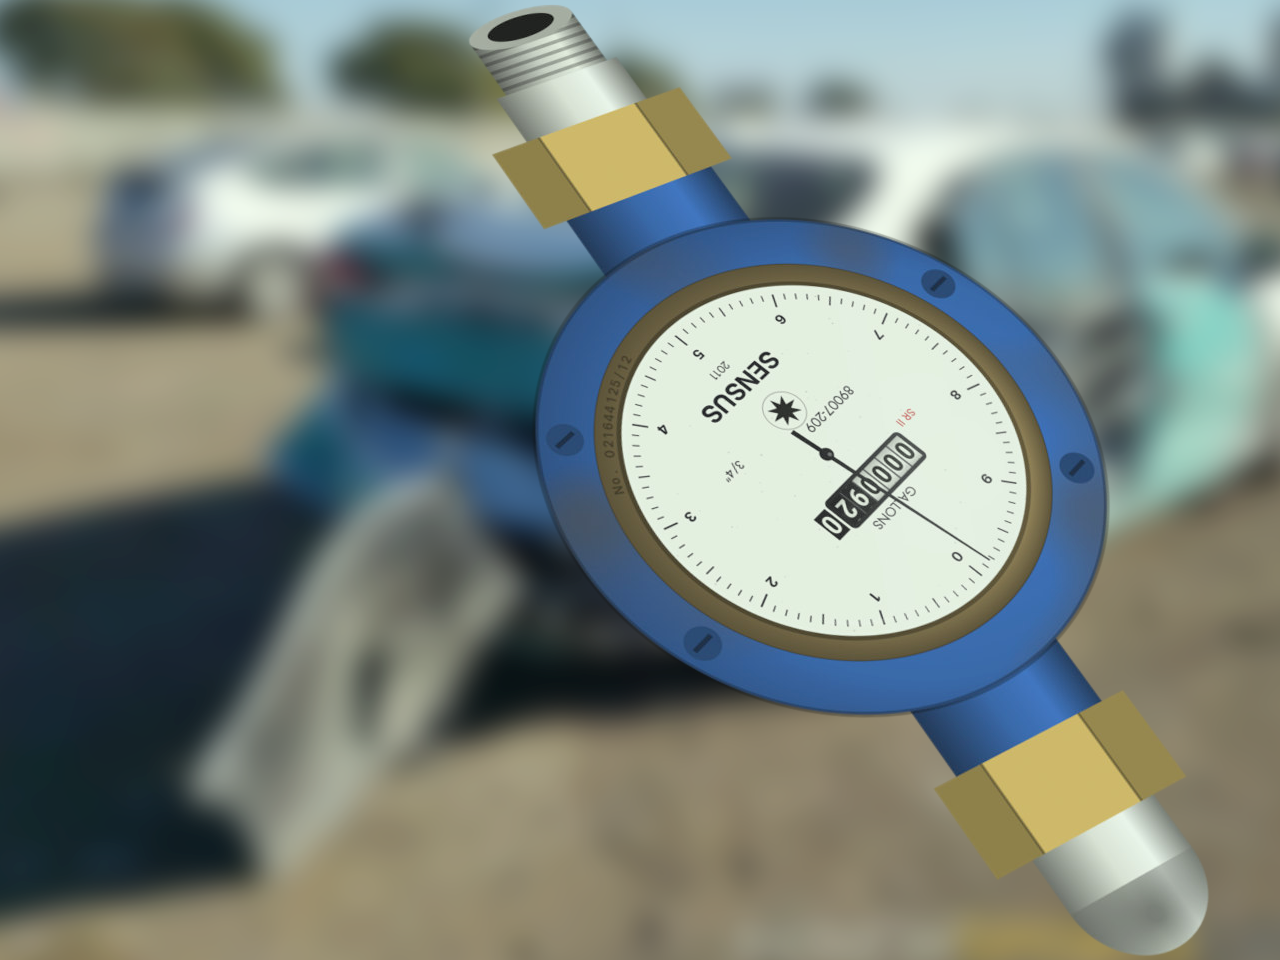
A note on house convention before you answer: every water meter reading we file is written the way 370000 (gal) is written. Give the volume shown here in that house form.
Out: 919.8 (gal)
